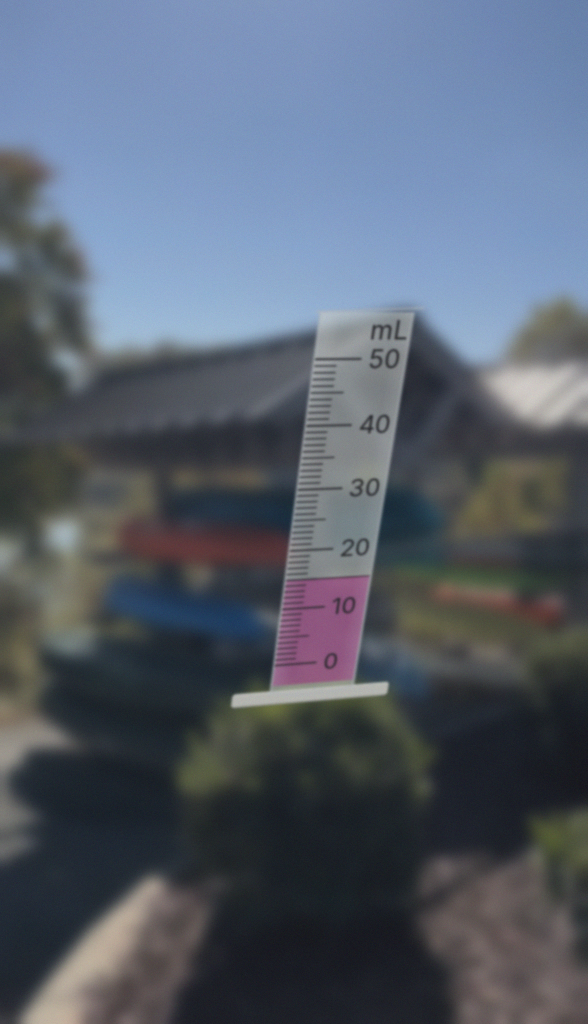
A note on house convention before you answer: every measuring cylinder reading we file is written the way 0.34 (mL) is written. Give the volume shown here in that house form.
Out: 15 (mL)
